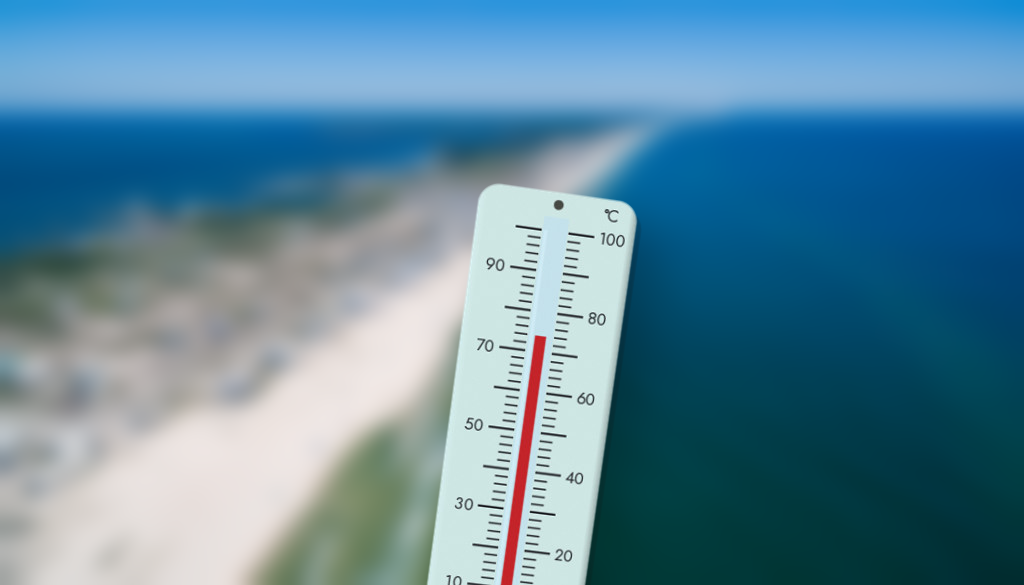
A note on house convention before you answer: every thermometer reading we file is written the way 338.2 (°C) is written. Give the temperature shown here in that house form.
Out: 74 (°C)
